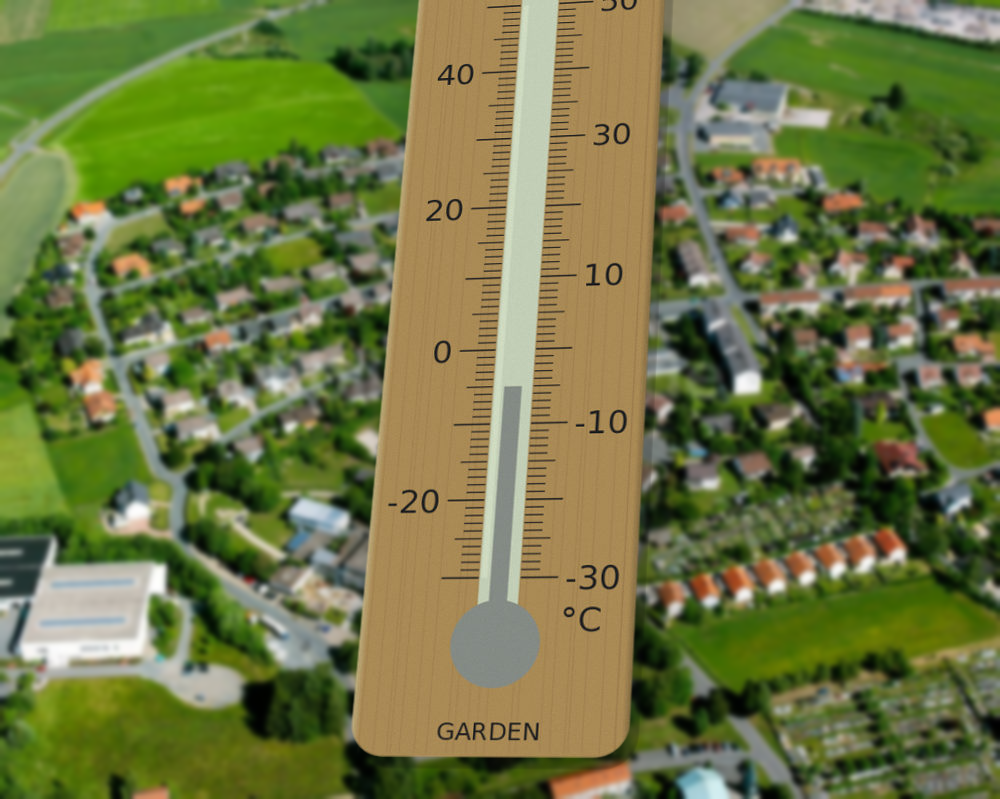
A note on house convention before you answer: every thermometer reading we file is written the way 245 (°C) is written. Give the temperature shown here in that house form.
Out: -5 (°C)
